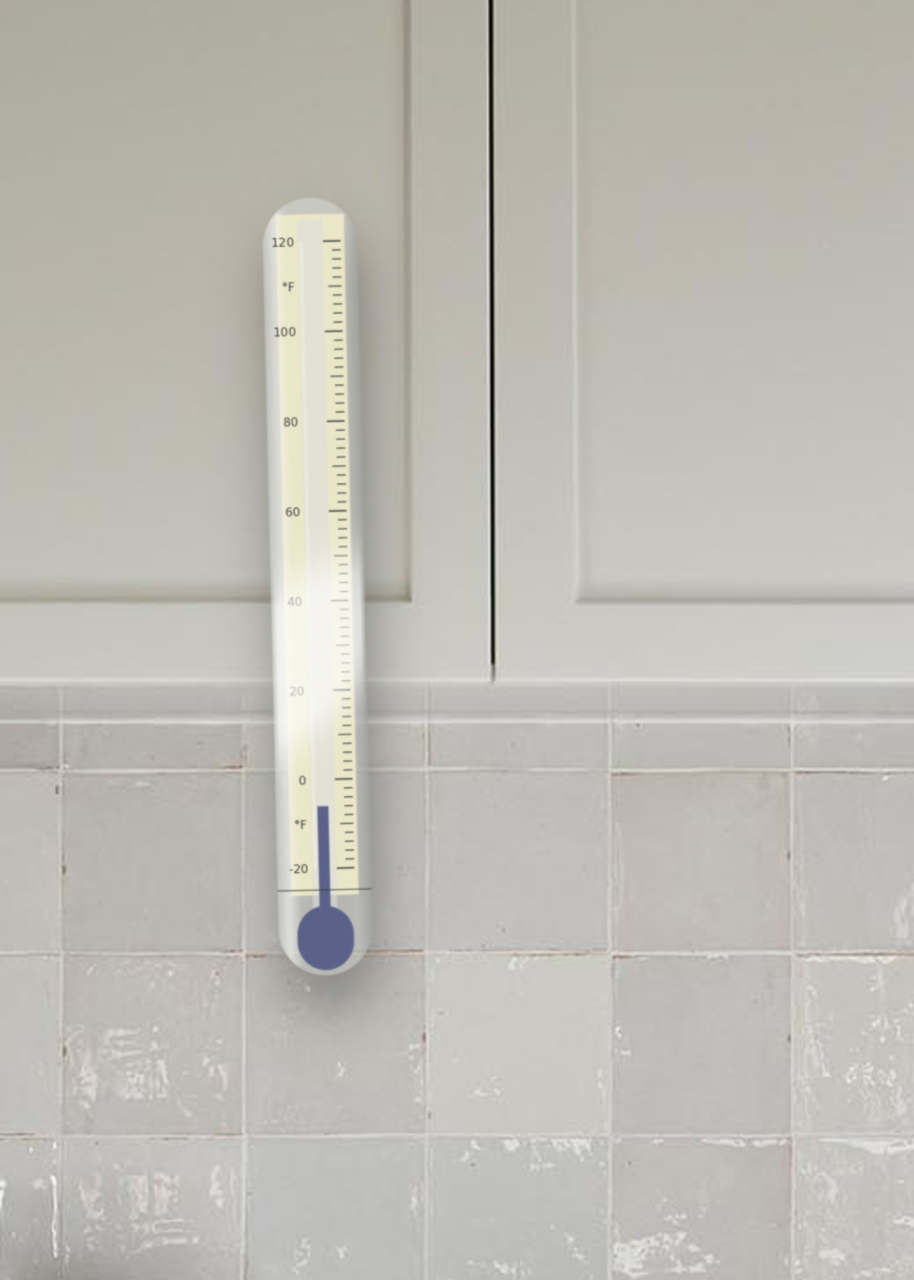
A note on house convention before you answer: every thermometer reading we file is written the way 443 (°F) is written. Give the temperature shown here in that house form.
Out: -6 (°F)
